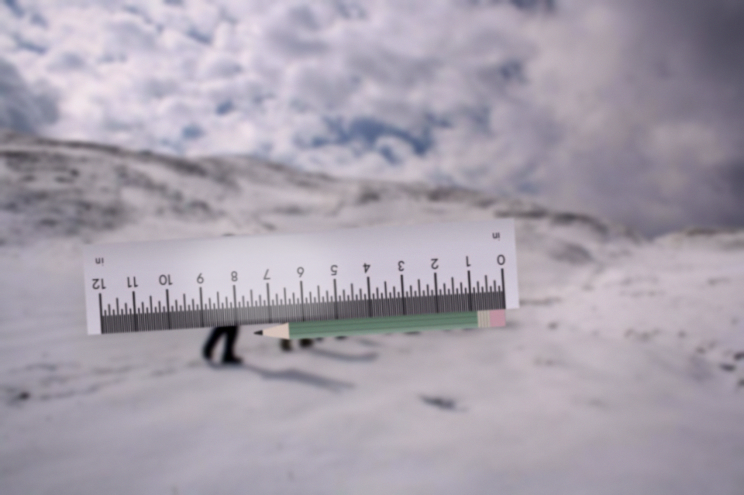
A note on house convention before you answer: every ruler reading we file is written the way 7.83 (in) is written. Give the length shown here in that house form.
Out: 7.5 (in)
